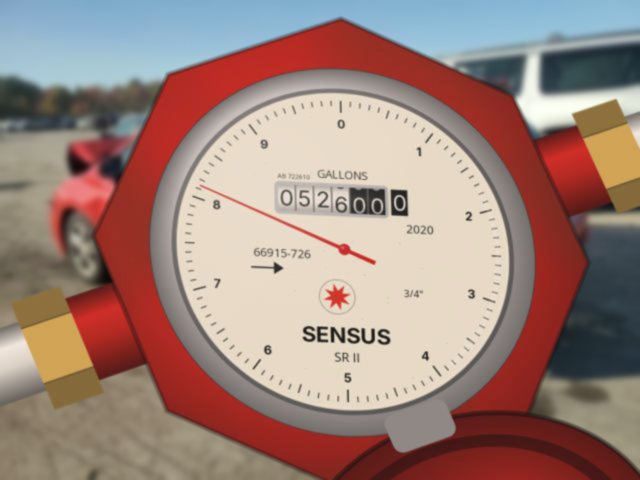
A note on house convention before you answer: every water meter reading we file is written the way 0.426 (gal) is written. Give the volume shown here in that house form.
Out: 525998.1 (gal)
